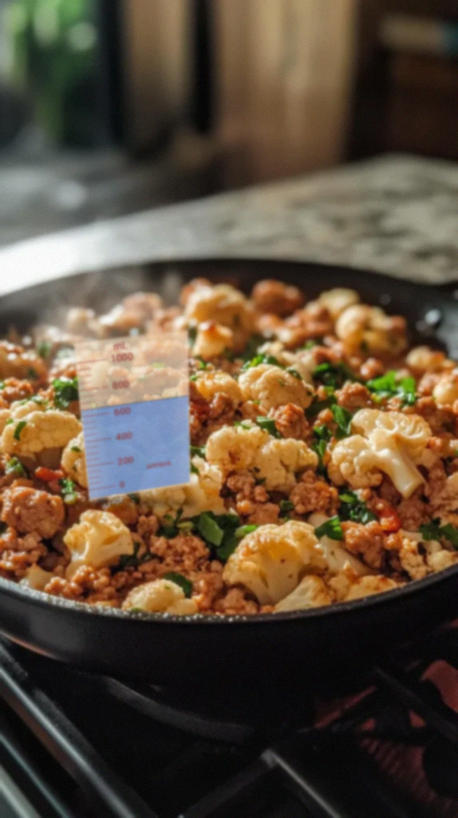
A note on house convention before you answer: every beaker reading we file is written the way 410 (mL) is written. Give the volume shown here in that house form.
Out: 650 (mL)
